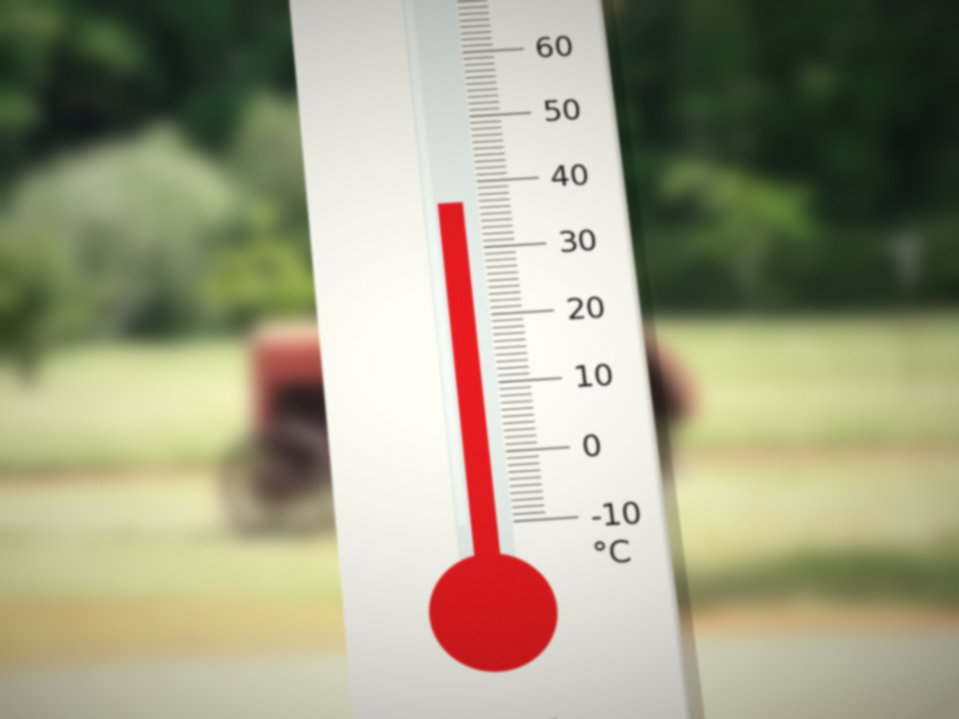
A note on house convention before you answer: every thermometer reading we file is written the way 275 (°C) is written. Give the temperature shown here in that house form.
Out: 37 (°C)
